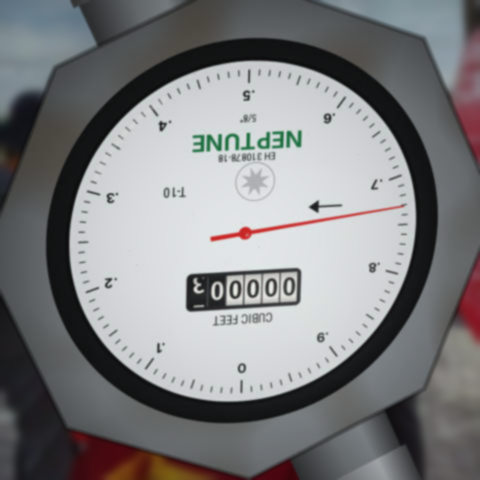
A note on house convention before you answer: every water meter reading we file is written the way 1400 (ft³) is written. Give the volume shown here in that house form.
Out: 2.73 (ft³)
